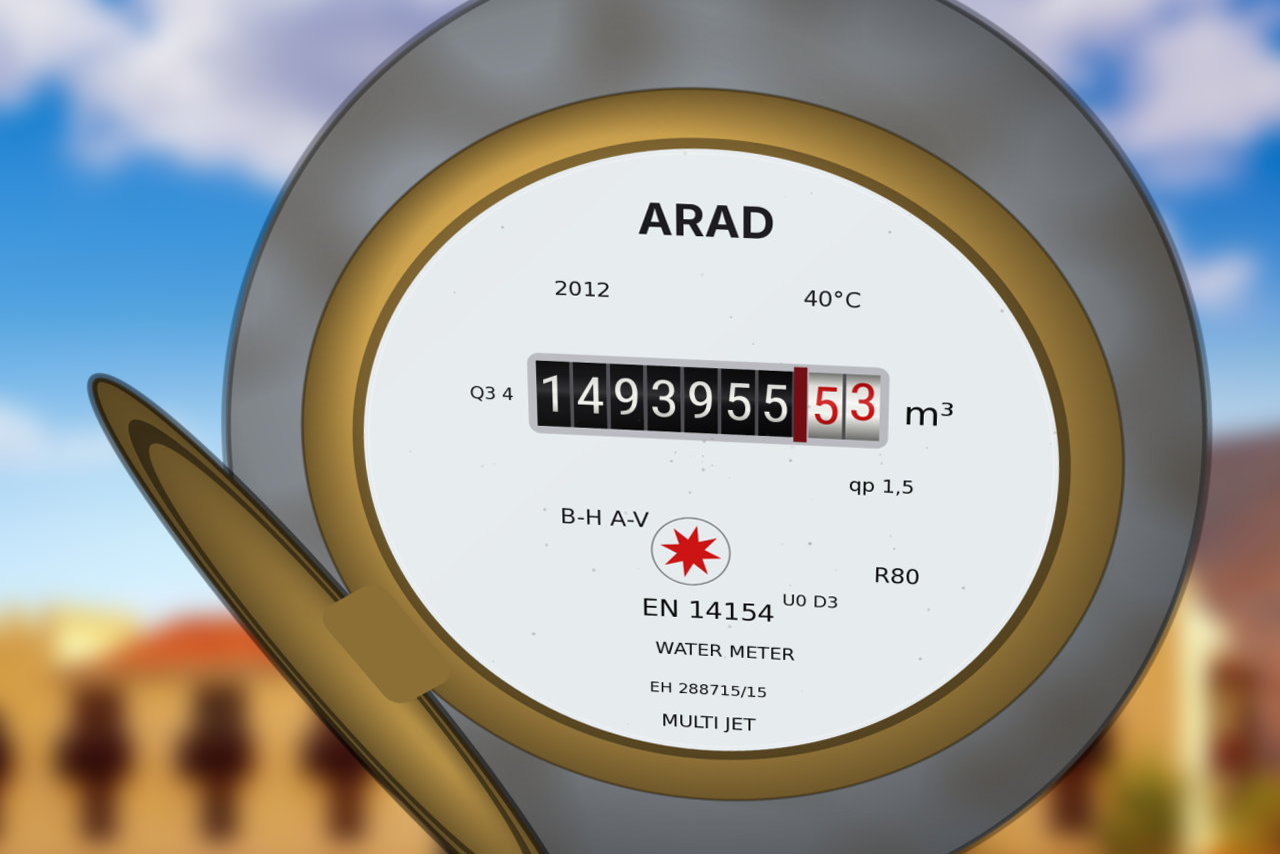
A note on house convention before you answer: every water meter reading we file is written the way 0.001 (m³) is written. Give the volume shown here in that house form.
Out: 1493955.53 (m³)
